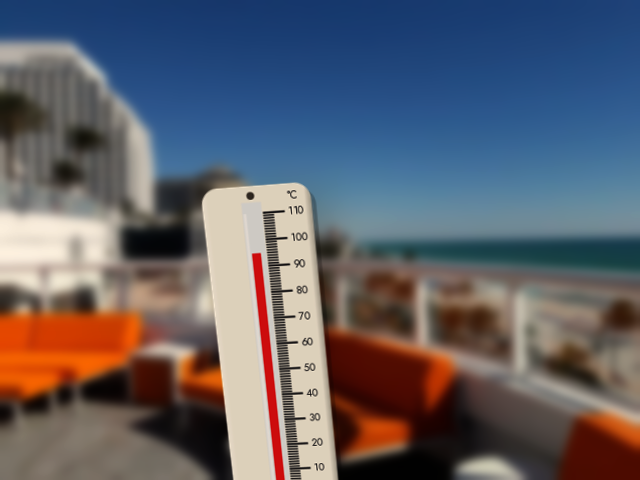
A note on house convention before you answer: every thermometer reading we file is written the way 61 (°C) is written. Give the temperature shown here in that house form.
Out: 95 (°C)
